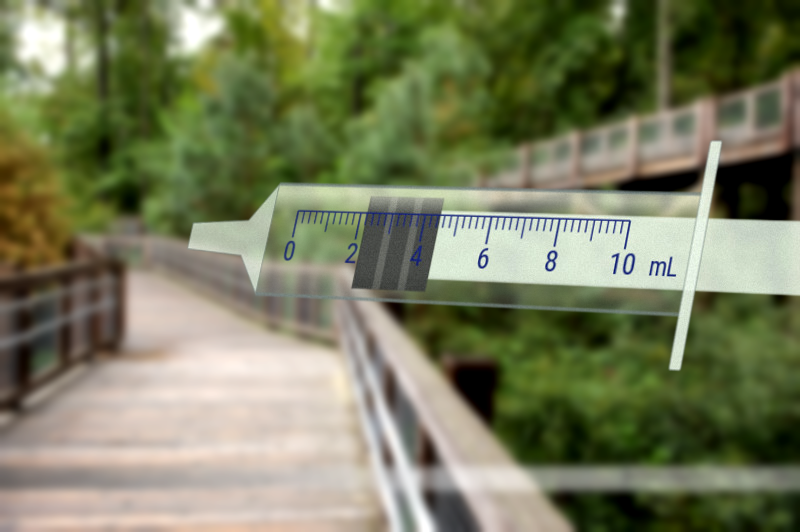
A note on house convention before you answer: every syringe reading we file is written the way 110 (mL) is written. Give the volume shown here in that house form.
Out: 2.2 (mL)
